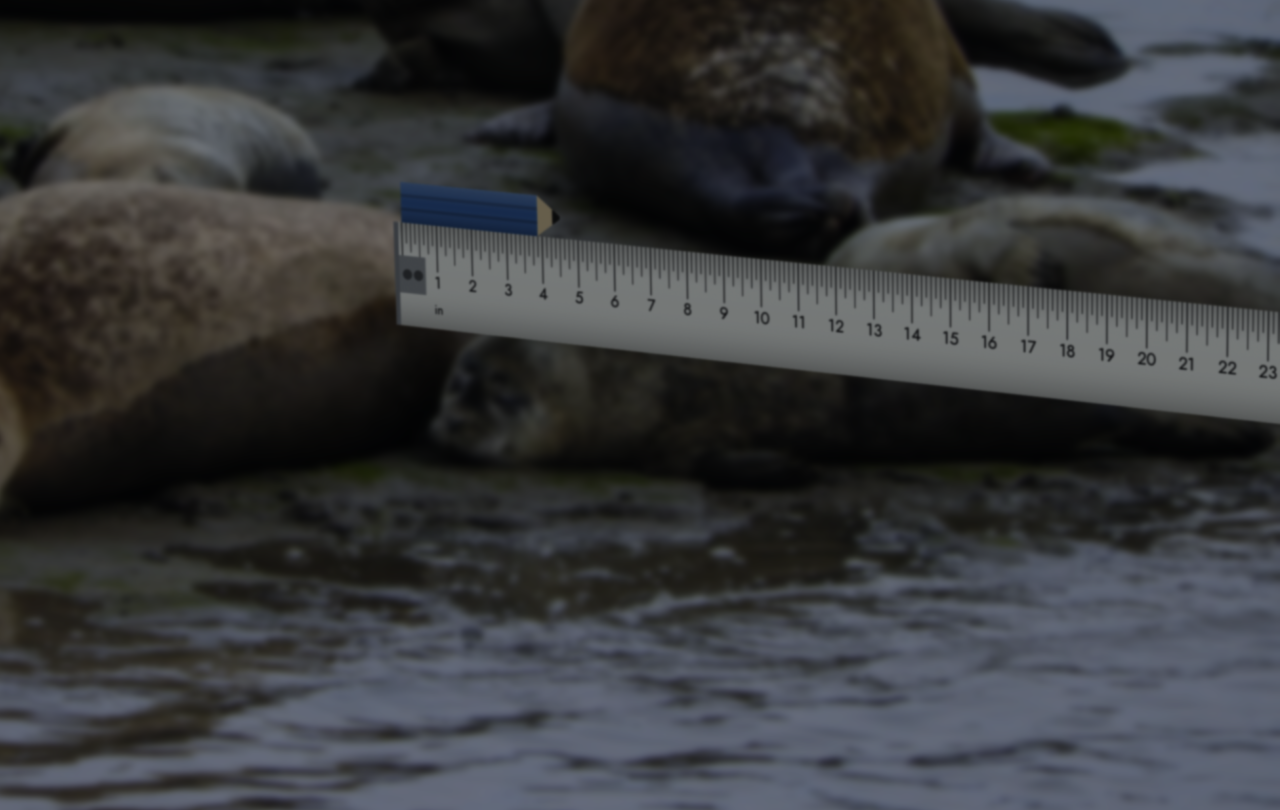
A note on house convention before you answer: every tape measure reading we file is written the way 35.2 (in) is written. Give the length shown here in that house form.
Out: 4.5 (in)
